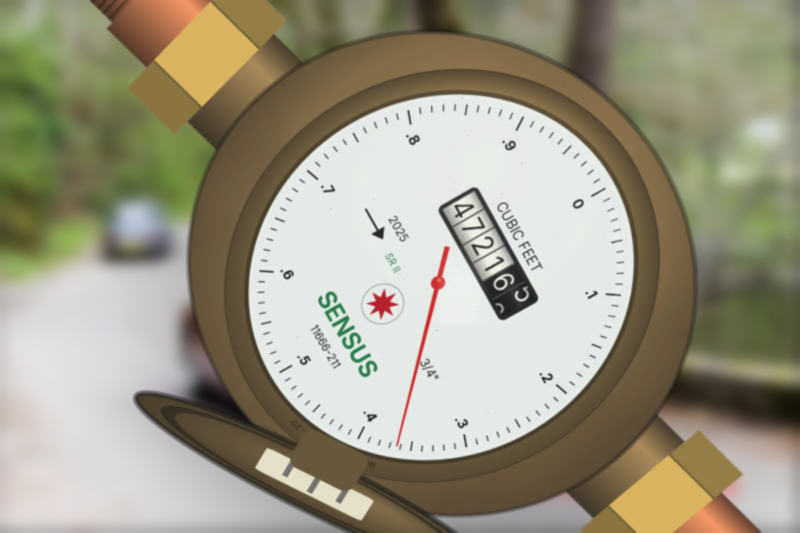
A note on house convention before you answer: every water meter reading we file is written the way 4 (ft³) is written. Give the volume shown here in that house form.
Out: 472165.36 (ft³)
